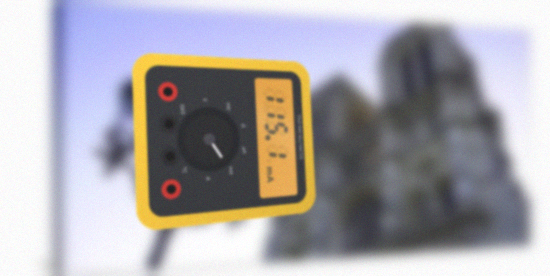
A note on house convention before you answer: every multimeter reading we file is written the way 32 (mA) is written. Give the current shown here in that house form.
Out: 115.1 (mA)
